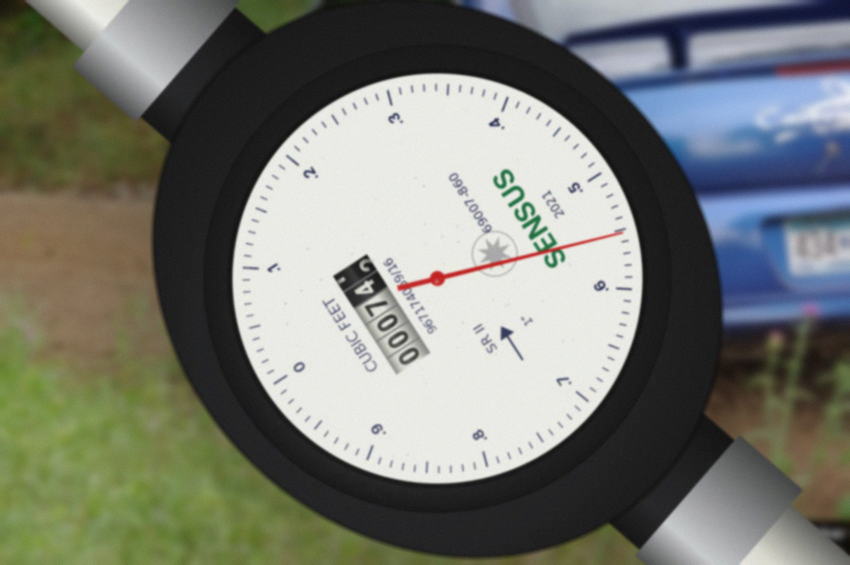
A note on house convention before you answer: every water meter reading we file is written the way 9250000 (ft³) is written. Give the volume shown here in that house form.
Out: 741.55 (ft³)
